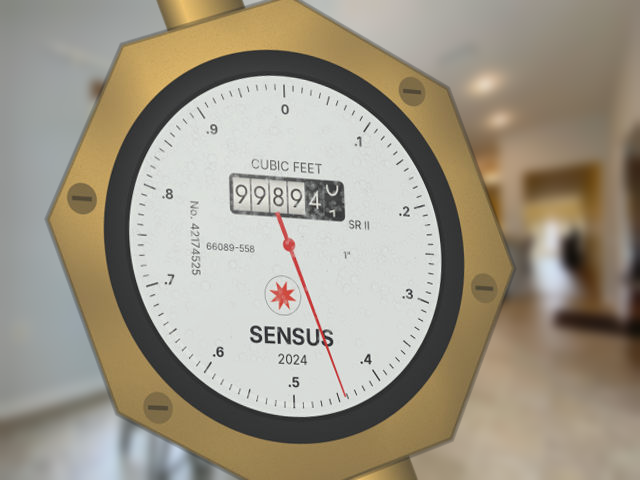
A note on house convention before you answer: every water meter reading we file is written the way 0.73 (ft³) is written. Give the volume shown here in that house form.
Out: 998940.44 (ft³)
